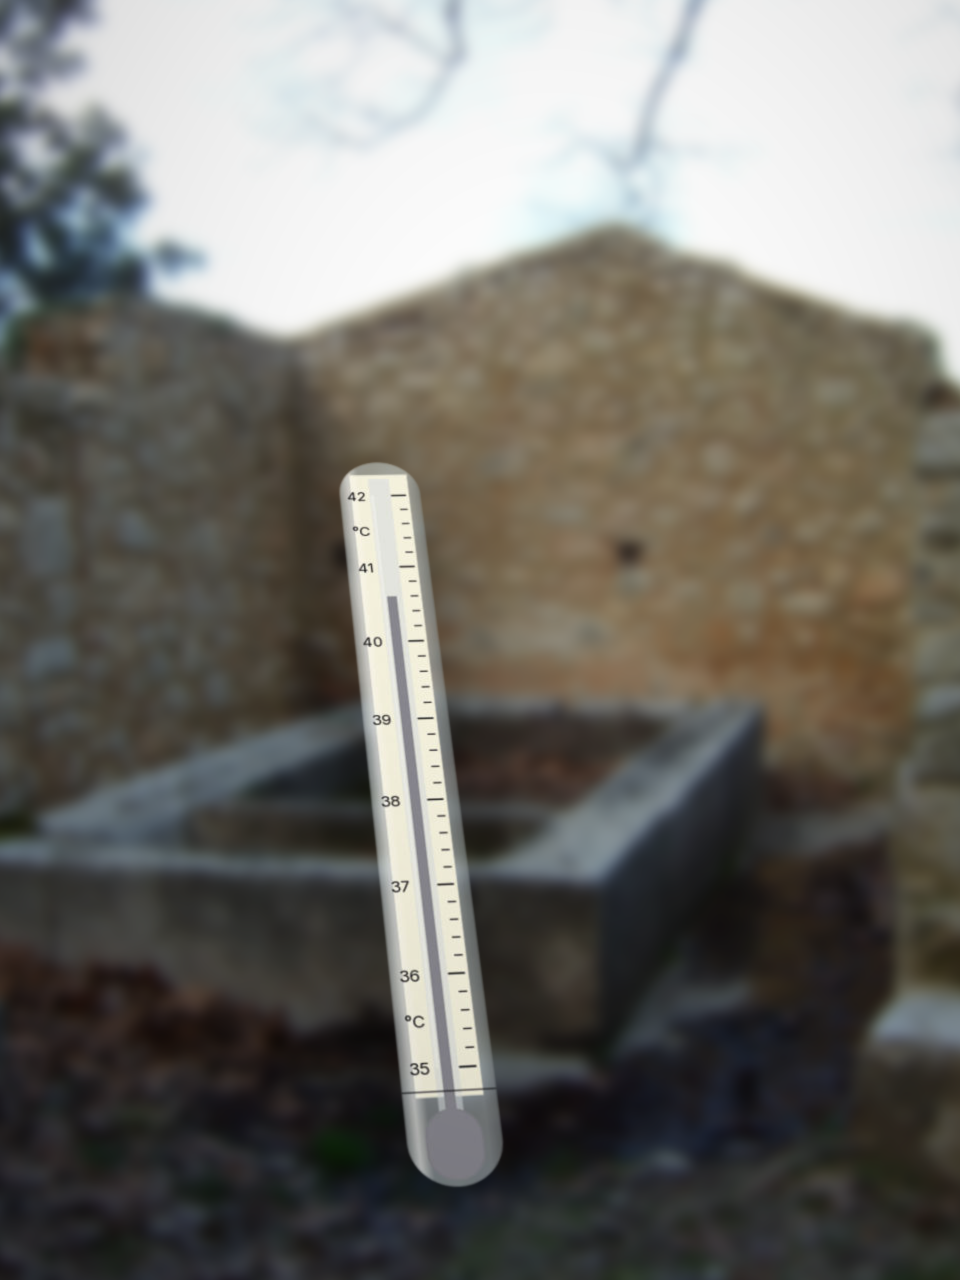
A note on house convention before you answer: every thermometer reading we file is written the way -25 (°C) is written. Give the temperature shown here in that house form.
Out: 40.6 (°C)
